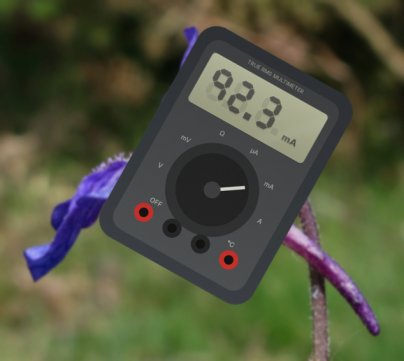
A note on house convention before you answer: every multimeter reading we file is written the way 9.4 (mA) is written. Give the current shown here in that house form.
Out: 92.3 (mA)
